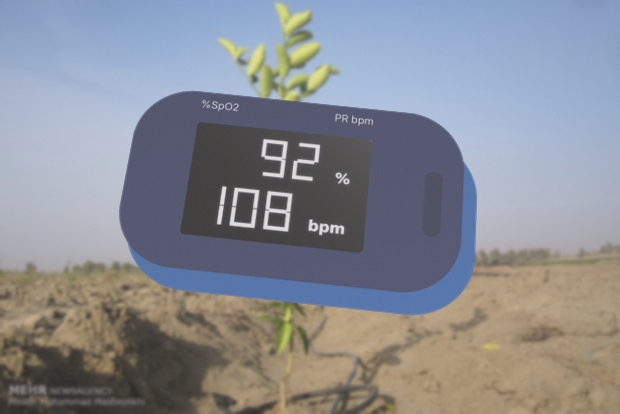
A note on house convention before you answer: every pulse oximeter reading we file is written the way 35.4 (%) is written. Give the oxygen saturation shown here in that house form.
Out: 92 (%)
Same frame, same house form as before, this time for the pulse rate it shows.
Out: 108 (bpm)
